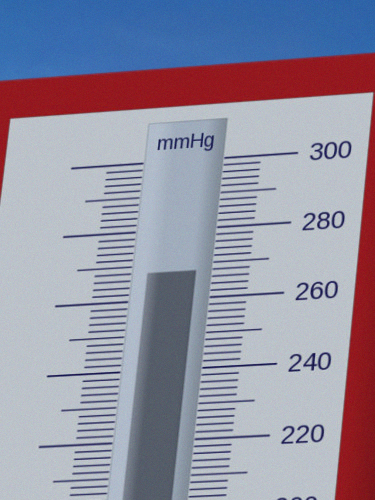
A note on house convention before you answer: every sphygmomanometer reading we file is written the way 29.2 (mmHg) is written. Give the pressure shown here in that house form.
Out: 268 (mmHg)
